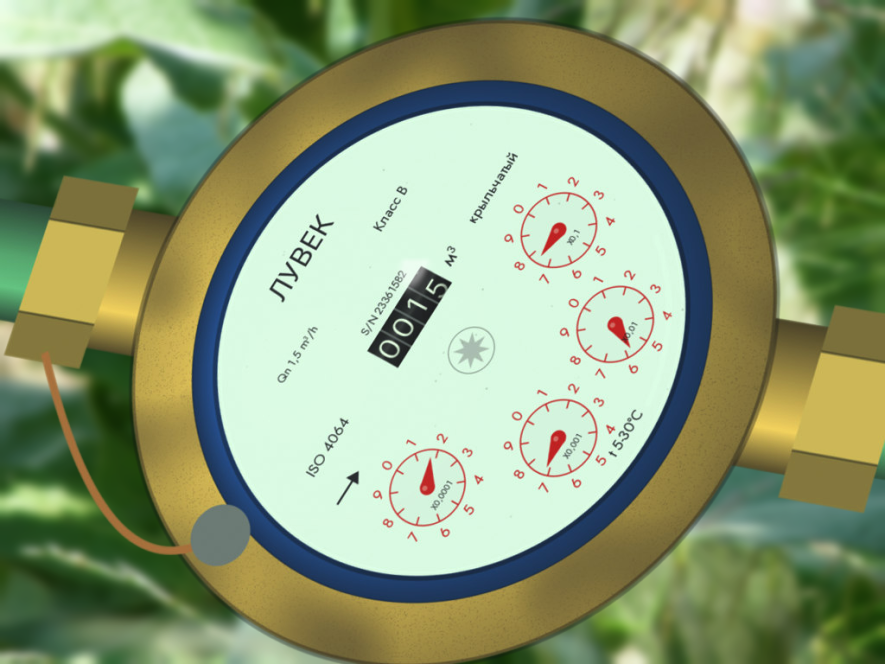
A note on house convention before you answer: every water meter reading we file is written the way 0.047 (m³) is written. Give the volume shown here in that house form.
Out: 14.7571 (m³)
